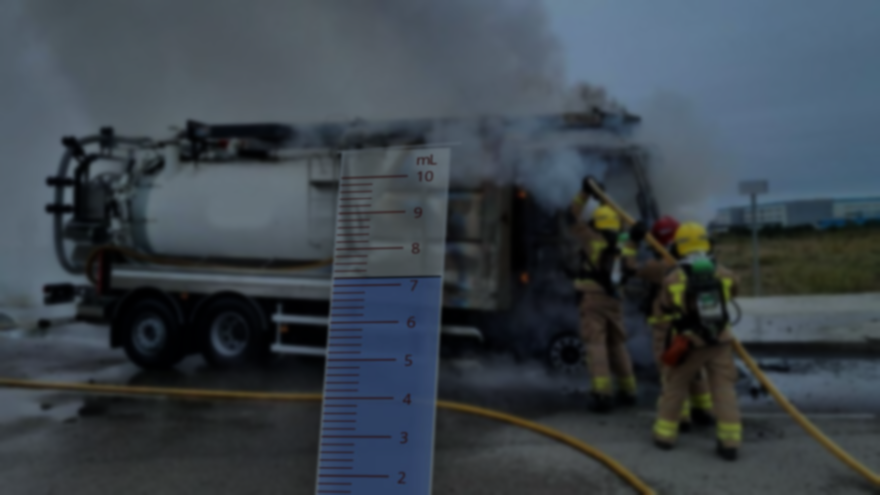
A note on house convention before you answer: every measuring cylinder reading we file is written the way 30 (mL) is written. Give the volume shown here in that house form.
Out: 7.2 (mL)
